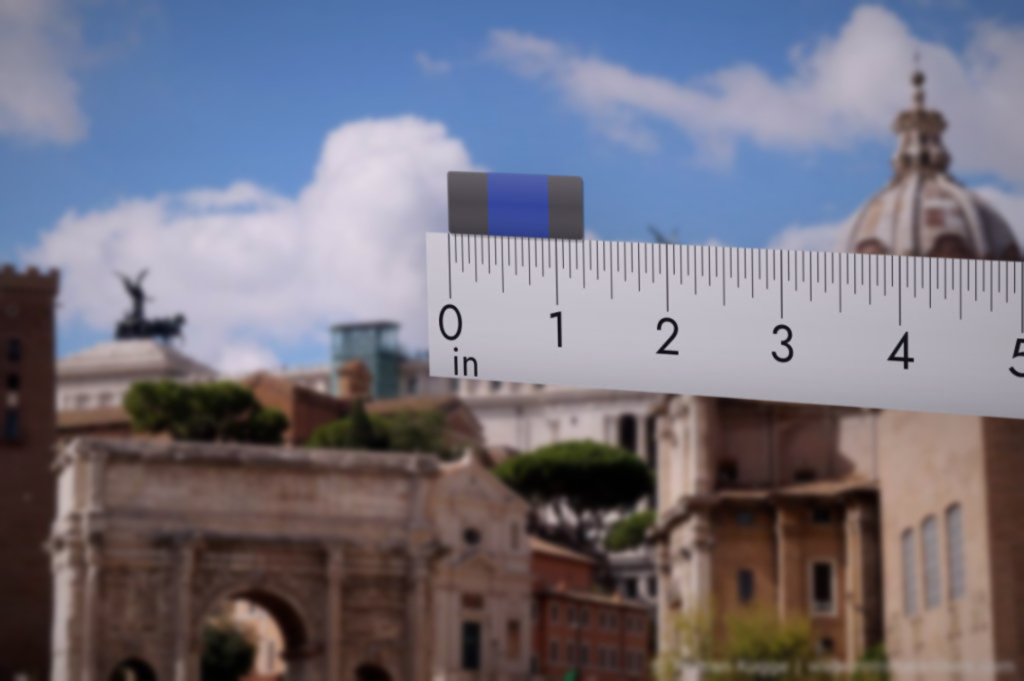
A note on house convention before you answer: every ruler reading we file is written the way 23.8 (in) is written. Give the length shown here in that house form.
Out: 1.25 (in)
